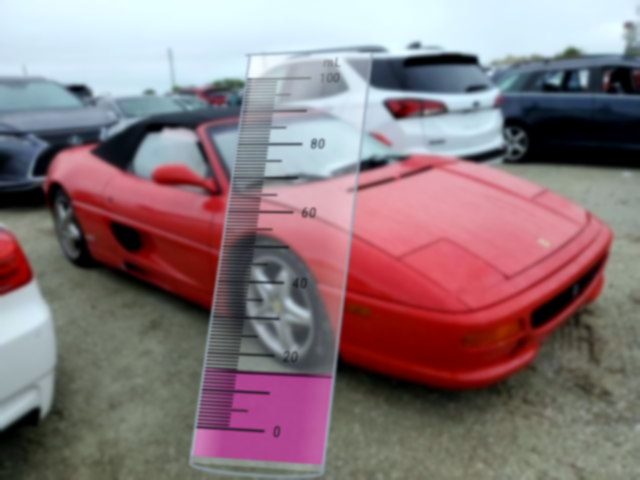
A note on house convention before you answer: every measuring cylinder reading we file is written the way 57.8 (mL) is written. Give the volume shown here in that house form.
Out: 15 (mL)
